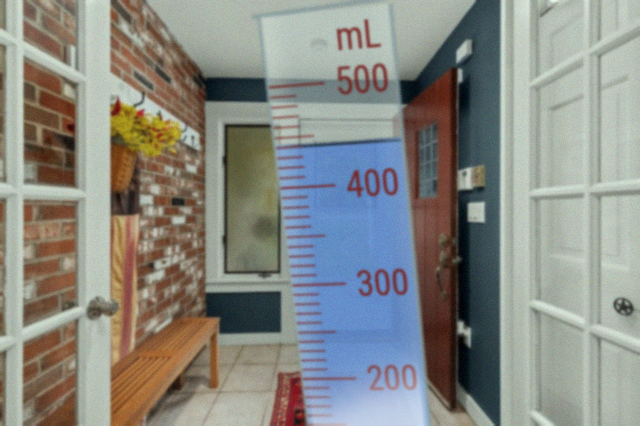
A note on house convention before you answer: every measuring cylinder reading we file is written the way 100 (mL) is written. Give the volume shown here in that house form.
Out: 440 (mL)
